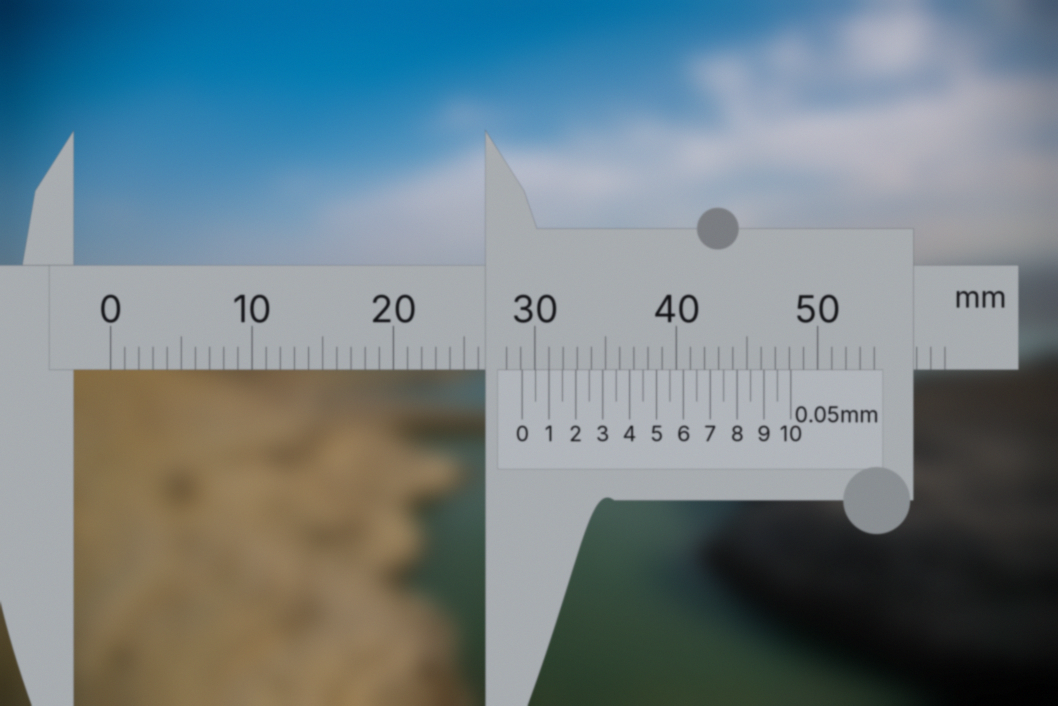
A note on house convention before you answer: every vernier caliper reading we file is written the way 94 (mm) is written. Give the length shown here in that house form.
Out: 29.1 (mm)
